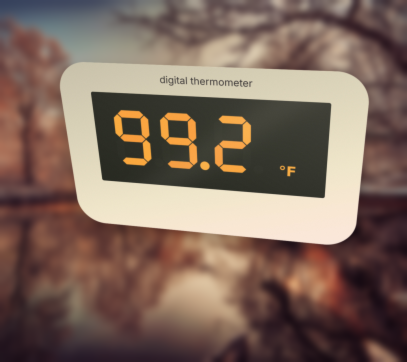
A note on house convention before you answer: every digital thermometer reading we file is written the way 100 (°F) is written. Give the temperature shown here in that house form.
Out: 99.2 (°F)
